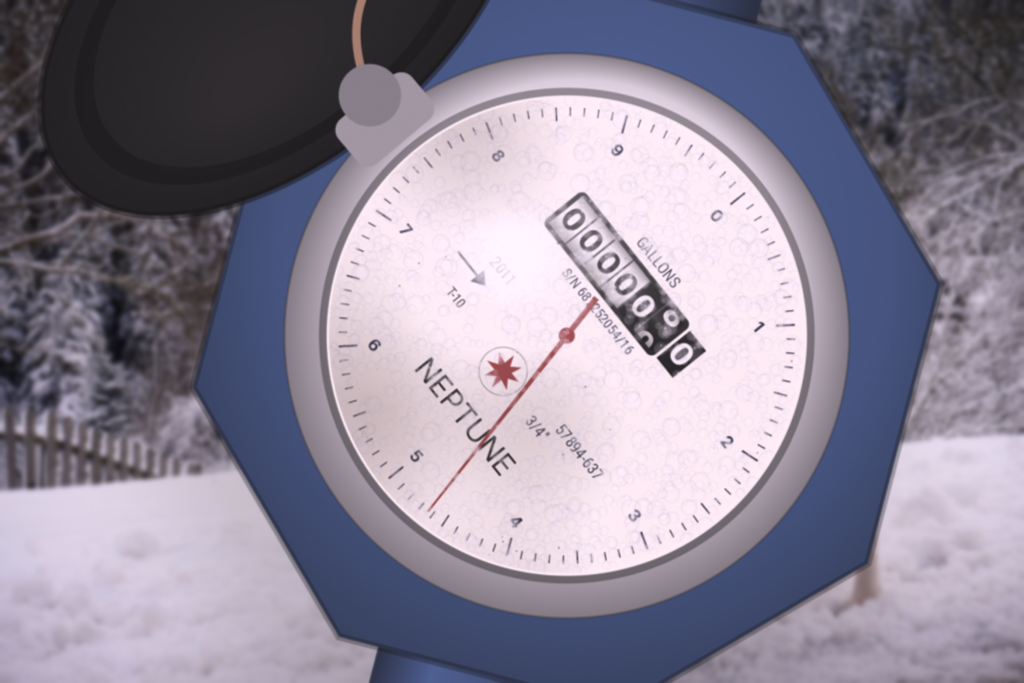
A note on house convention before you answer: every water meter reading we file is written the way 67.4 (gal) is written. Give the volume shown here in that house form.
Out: 84.6 (gal)
